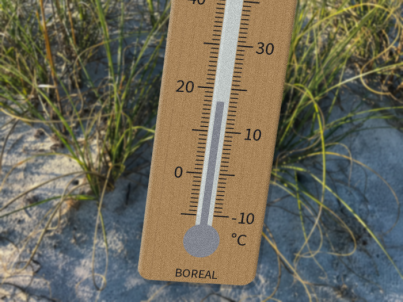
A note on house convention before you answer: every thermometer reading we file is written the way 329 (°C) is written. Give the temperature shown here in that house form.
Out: 17 (°C)
